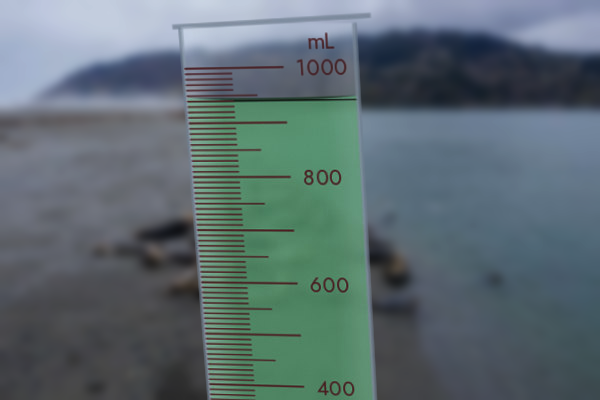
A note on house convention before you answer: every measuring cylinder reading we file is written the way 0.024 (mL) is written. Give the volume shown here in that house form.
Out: 940 (mL)
